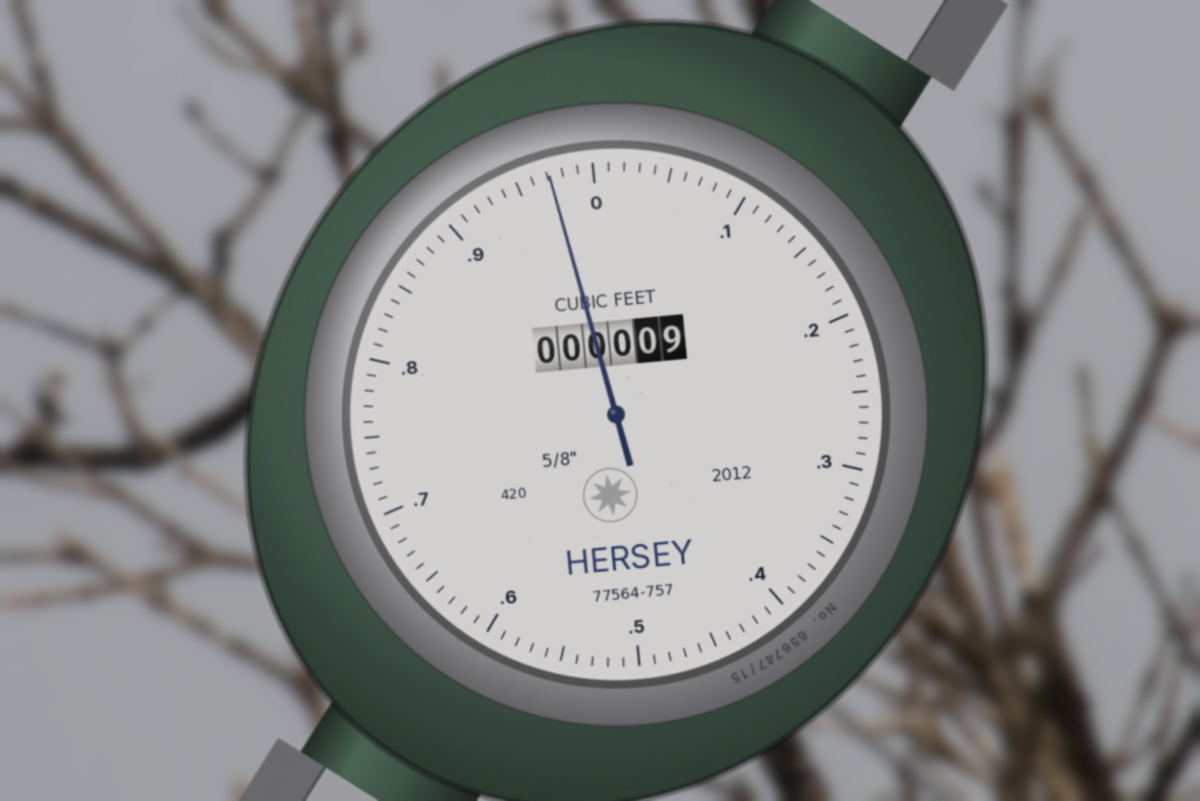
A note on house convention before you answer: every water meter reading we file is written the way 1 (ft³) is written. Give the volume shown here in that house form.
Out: 8.97 (ft³)
